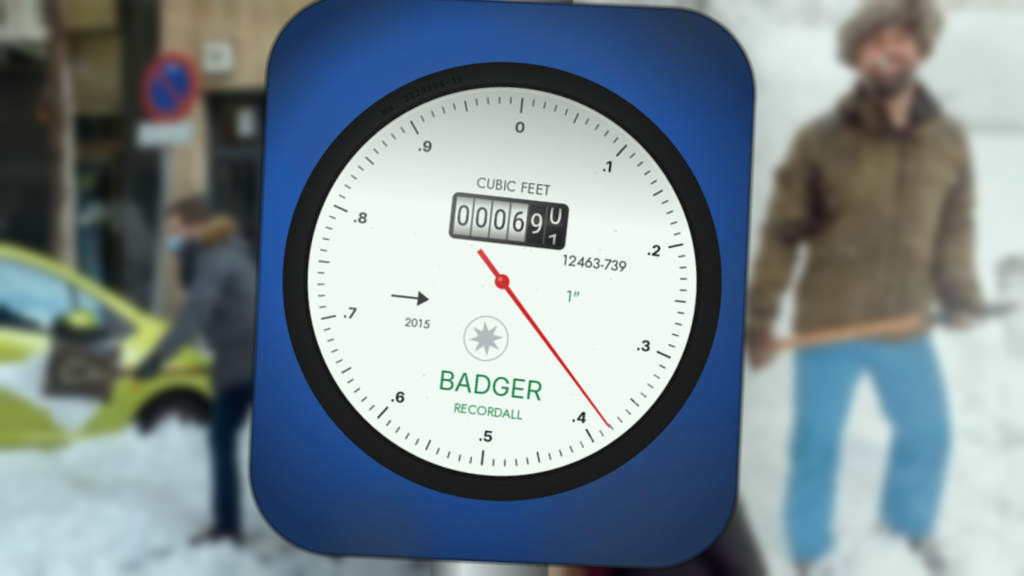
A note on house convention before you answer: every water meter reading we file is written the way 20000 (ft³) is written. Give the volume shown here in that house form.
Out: 690.38 (ft³)
